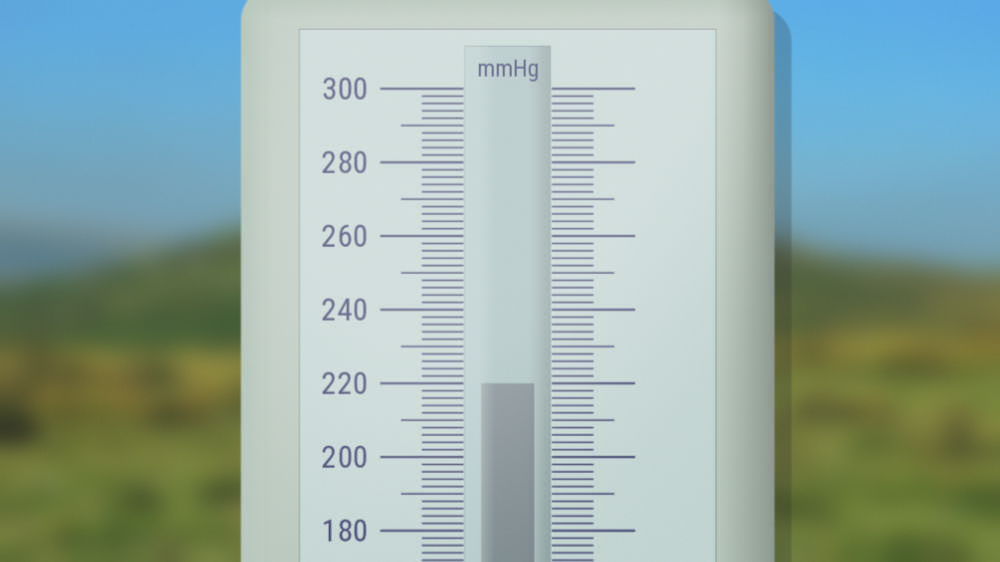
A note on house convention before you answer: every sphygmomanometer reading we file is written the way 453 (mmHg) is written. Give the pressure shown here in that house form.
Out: 220 (mmHg)
